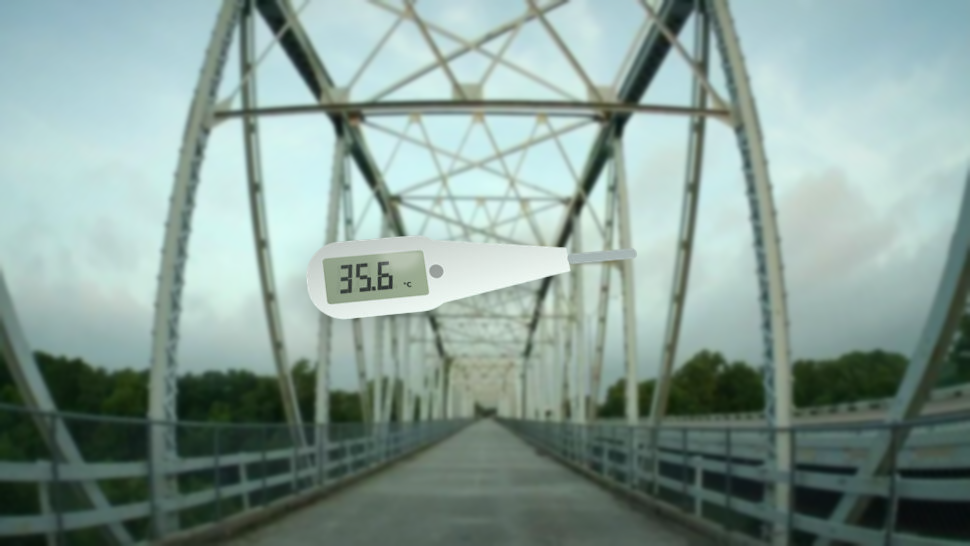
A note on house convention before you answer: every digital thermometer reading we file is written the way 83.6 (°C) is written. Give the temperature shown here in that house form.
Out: 35.6 (°C)
